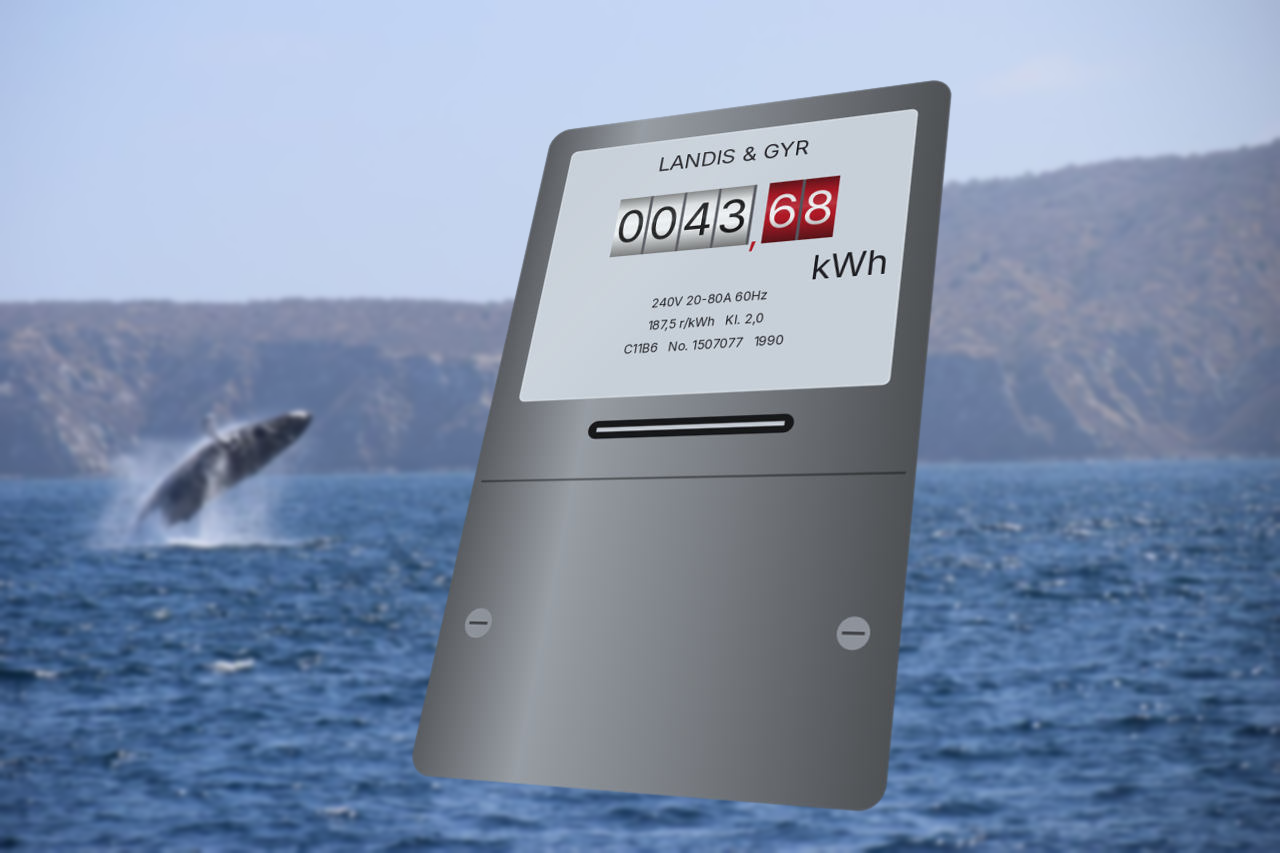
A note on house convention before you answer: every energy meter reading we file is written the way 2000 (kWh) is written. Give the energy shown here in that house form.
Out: 43.68 (kWh)
